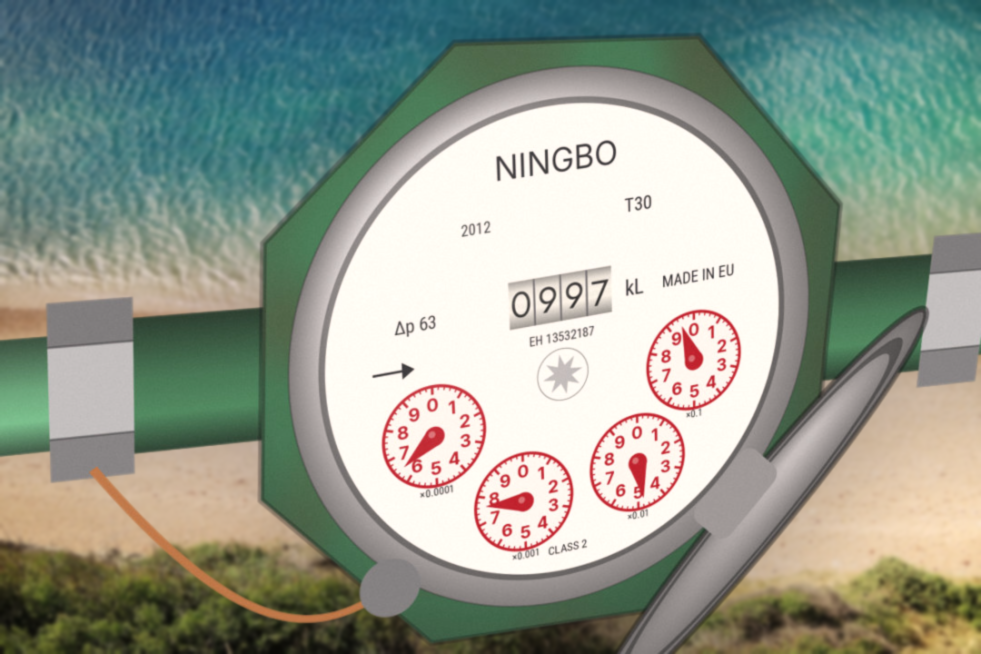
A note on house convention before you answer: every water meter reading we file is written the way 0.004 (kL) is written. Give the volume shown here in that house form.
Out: 996.9476 (kL)
